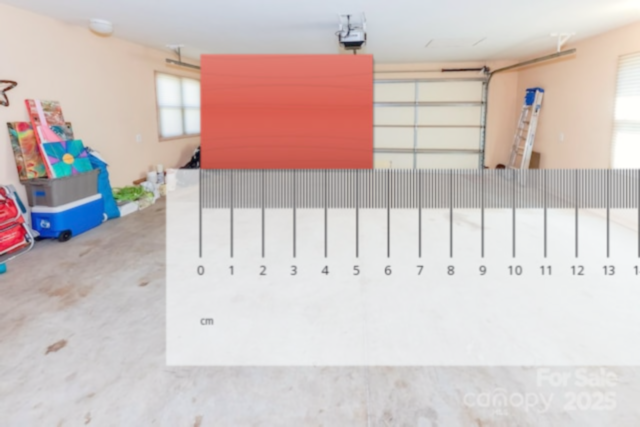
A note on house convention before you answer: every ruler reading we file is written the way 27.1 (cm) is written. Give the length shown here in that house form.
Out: 5.5 (cm)
